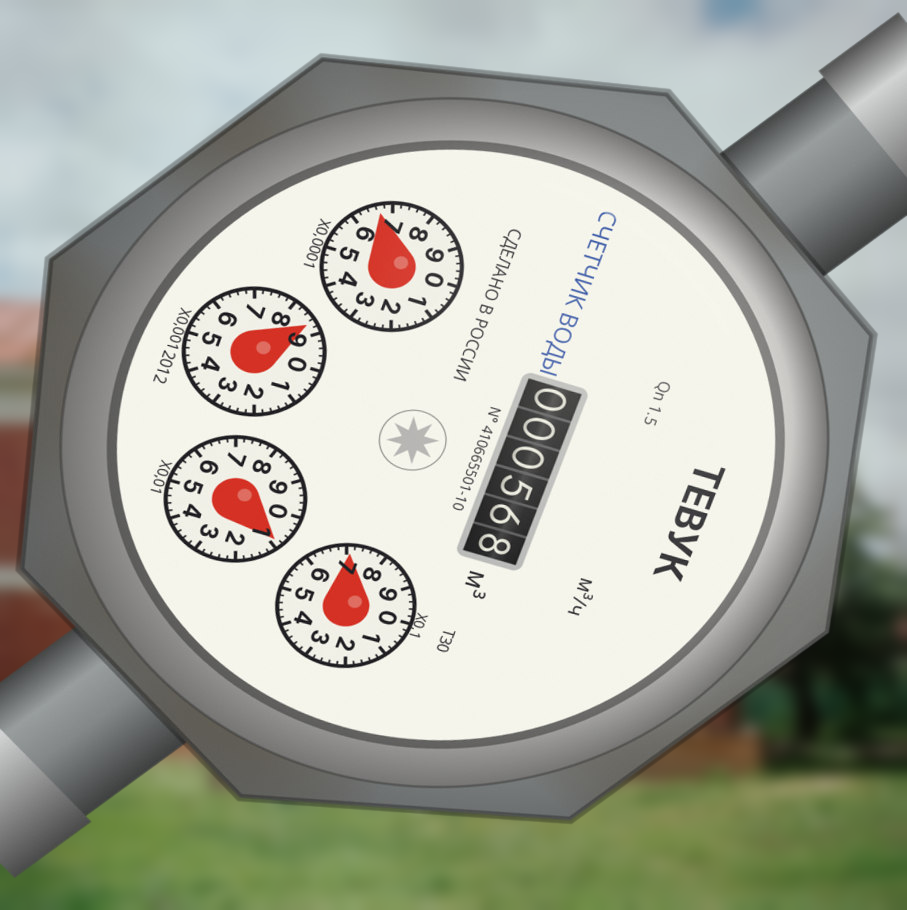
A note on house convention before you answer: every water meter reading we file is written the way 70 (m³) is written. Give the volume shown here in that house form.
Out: 568.7086 (m³)
